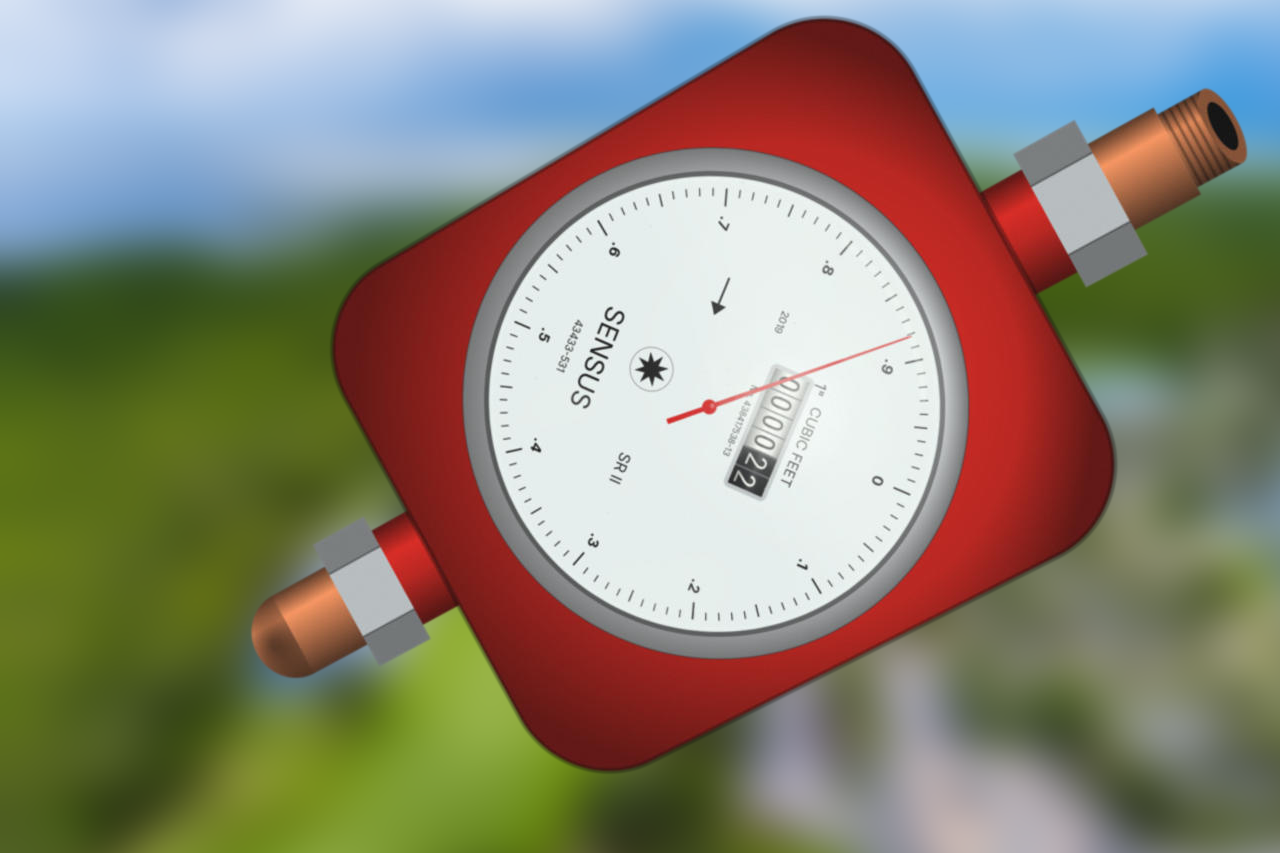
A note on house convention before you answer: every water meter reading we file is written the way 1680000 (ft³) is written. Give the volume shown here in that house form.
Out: 21.88 (ft³)
